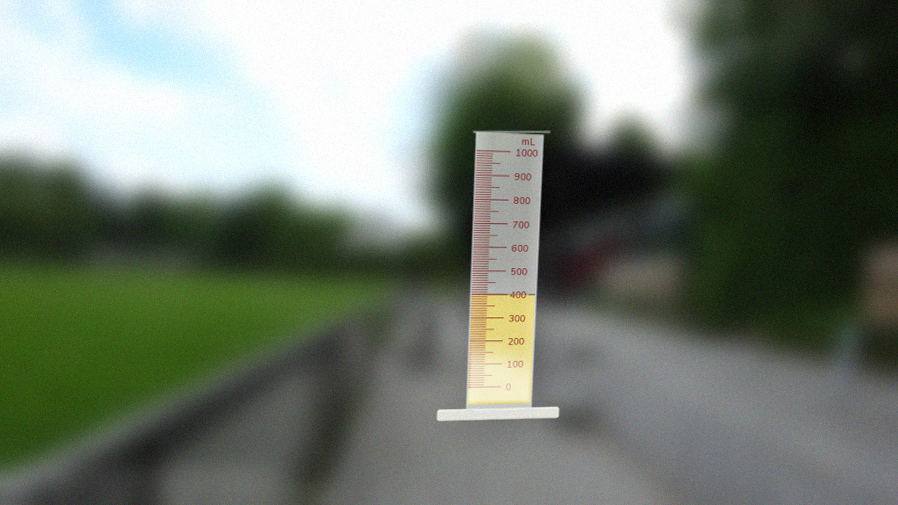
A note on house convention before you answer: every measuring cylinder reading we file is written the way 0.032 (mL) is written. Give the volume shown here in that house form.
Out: 400 (mL)
